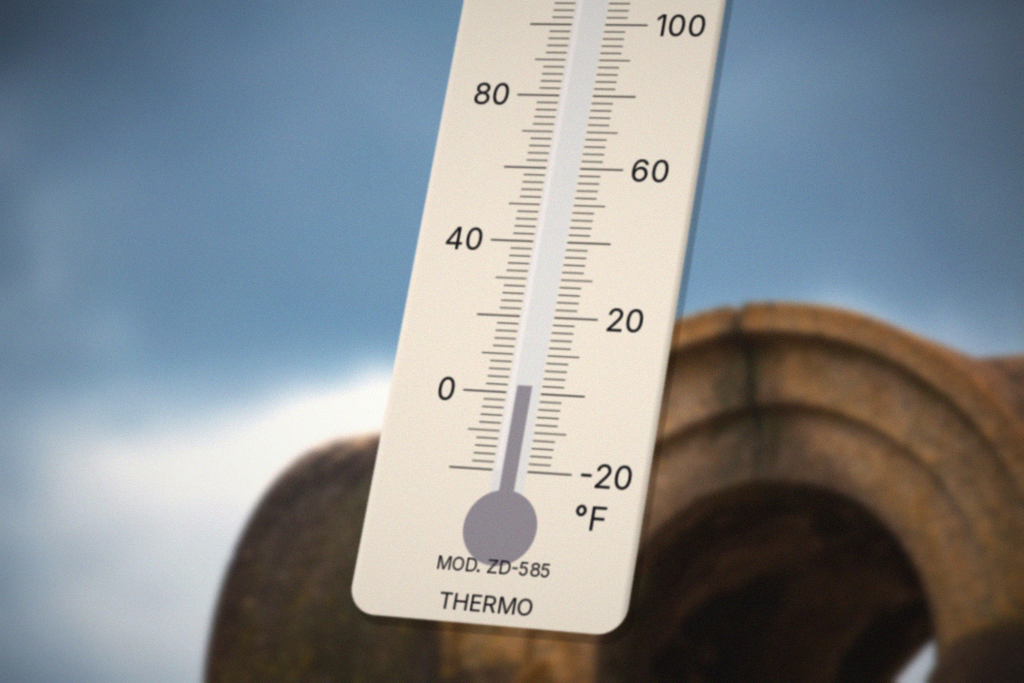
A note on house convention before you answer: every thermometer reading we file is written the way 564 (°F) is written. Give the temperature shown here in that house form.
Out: 2 (°F)
